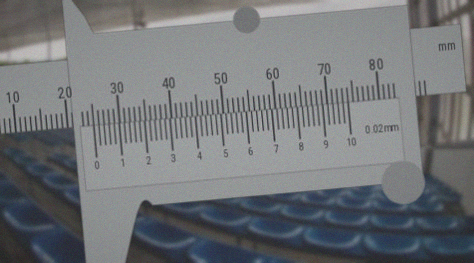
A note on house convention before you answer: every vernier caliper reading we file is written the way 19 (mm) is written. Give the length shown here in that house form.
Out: 25.0 (mm)
